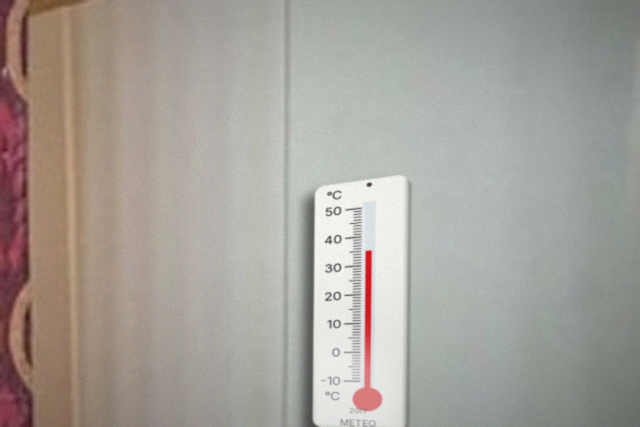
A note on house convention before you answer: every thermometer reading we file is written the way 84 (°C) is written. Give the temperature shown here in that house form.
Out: 35 (°C)
